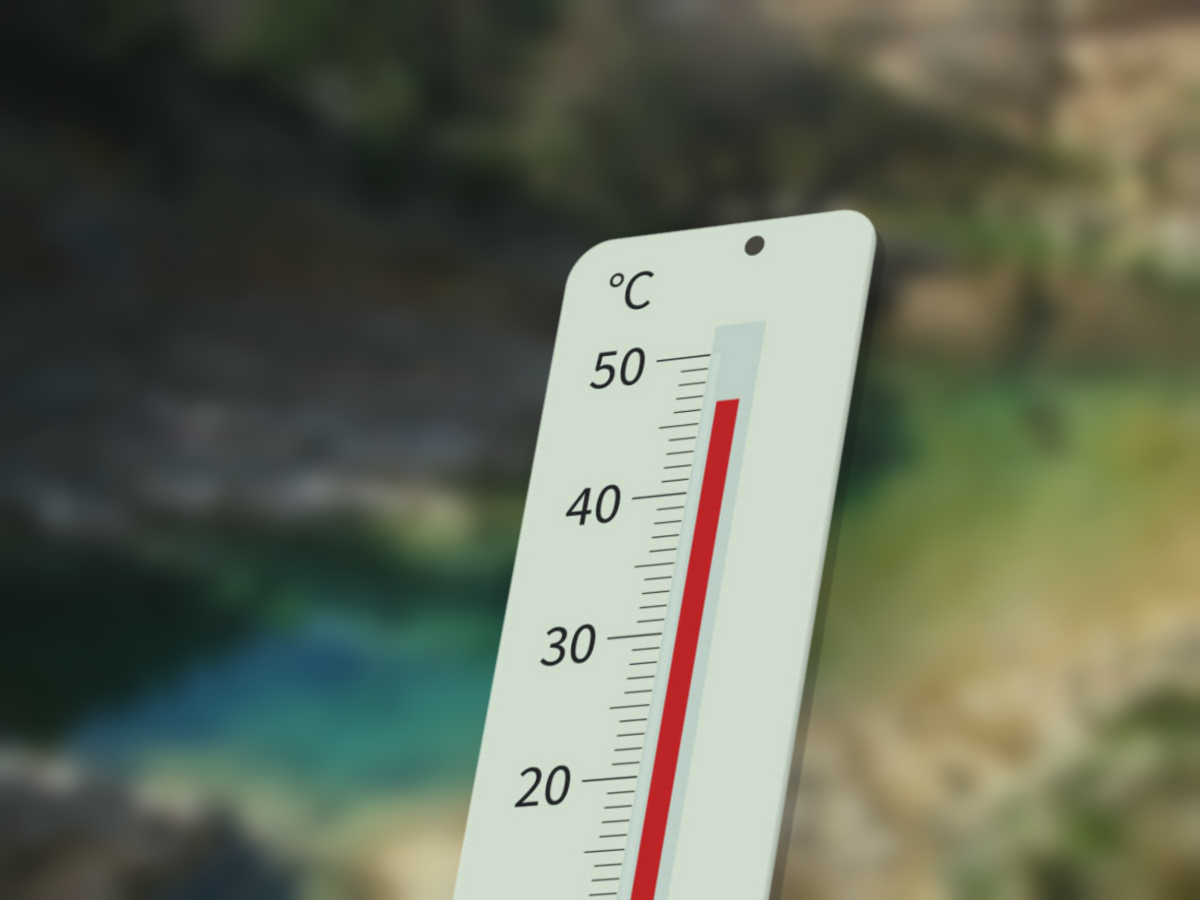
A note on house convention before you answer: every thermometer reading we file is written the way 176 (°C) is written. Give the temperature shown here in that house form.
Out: 46.5 (°C)
